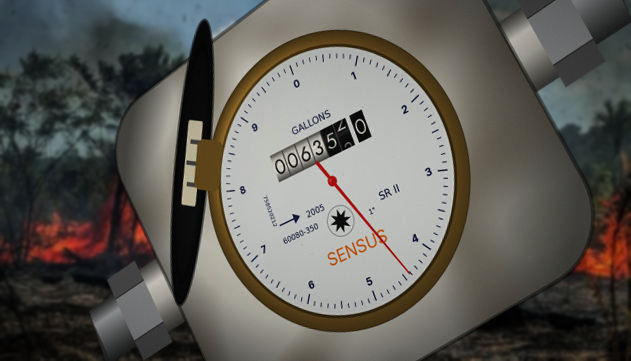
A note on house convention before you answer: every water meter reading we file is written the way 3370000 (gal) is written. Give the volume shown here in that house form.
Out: 63524.4 (gal)
